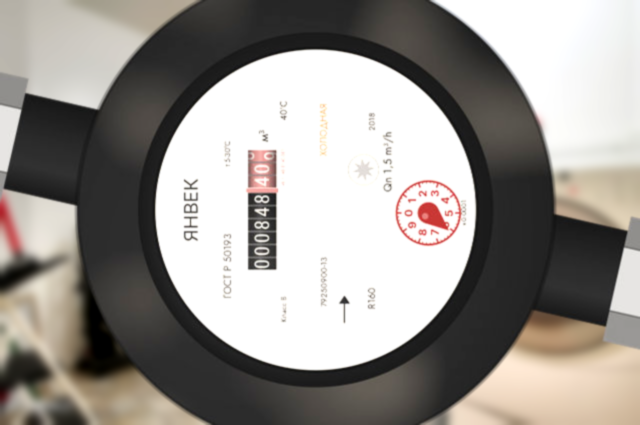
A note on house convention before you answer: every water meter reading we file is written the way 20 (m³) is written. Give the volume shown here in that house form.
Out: 848.4086 (m³)
